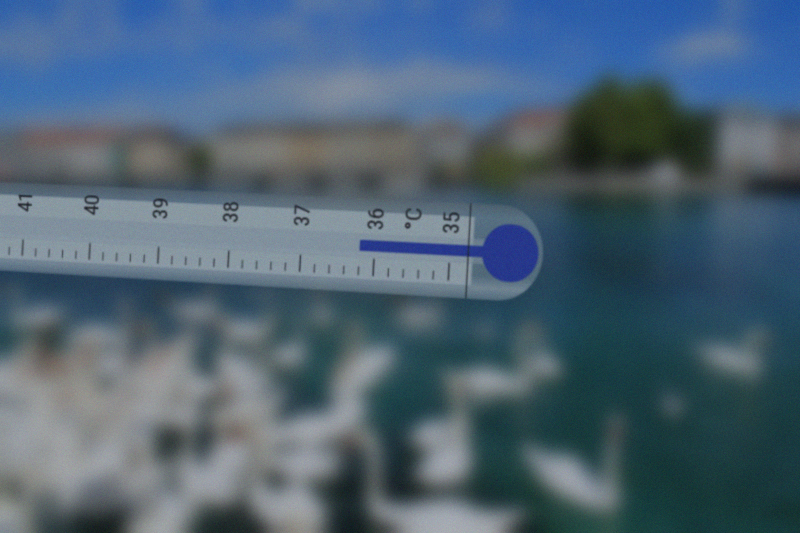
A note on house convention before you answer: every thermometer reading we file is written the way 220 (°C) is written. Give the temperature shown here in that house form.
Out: 36.2 (°C)
